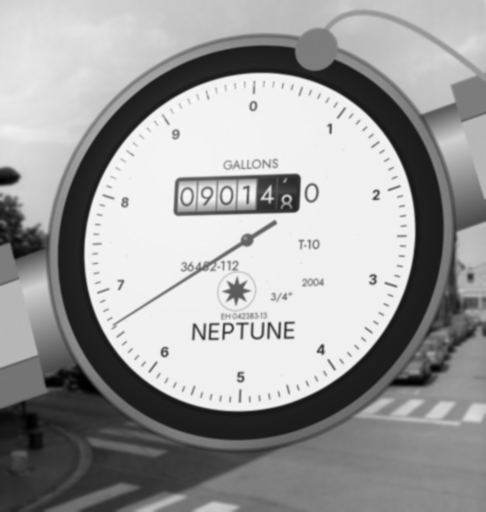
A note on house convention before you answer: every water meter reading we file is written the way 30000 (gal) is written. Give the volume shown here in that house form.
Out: 901476.6 (gal)
